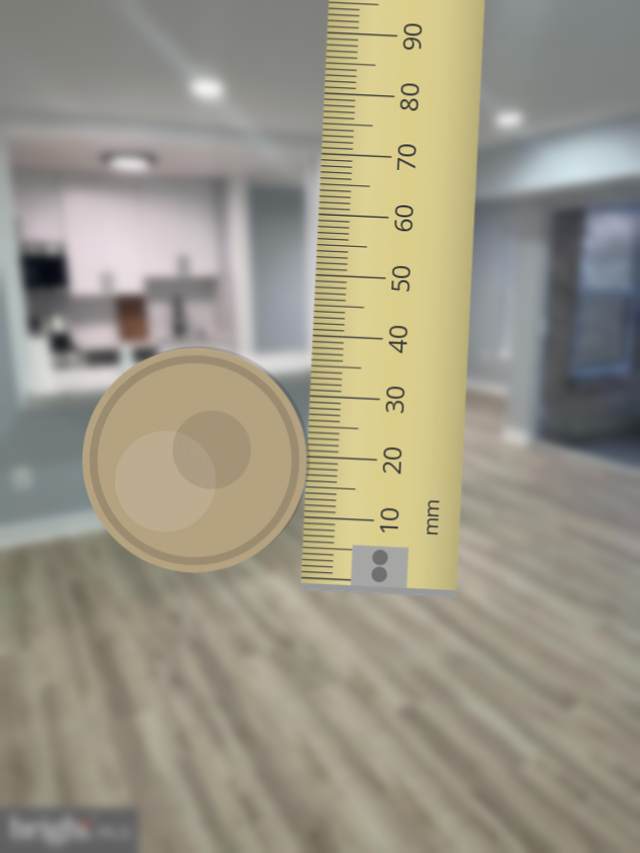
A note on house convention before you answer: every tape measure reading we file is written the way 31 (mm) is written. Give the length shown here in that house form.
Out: 37 (mm)
